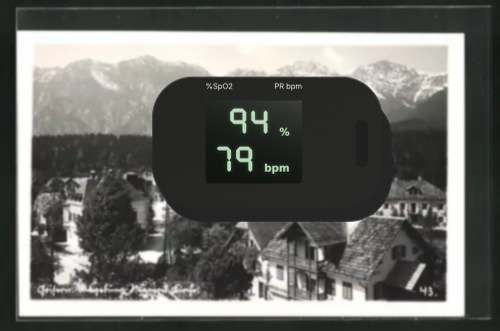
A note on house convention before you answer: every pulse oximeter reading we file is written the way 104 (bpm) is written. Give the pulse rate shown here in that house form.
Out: 79 (bpm)
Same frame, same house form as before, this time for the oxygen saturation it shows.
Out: 94 (%)
